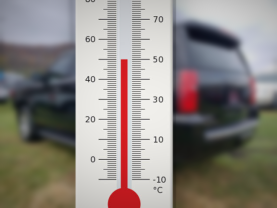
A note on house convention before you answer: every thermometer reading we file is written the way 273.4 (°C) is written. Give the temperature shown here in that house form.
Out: 50 (°C)
